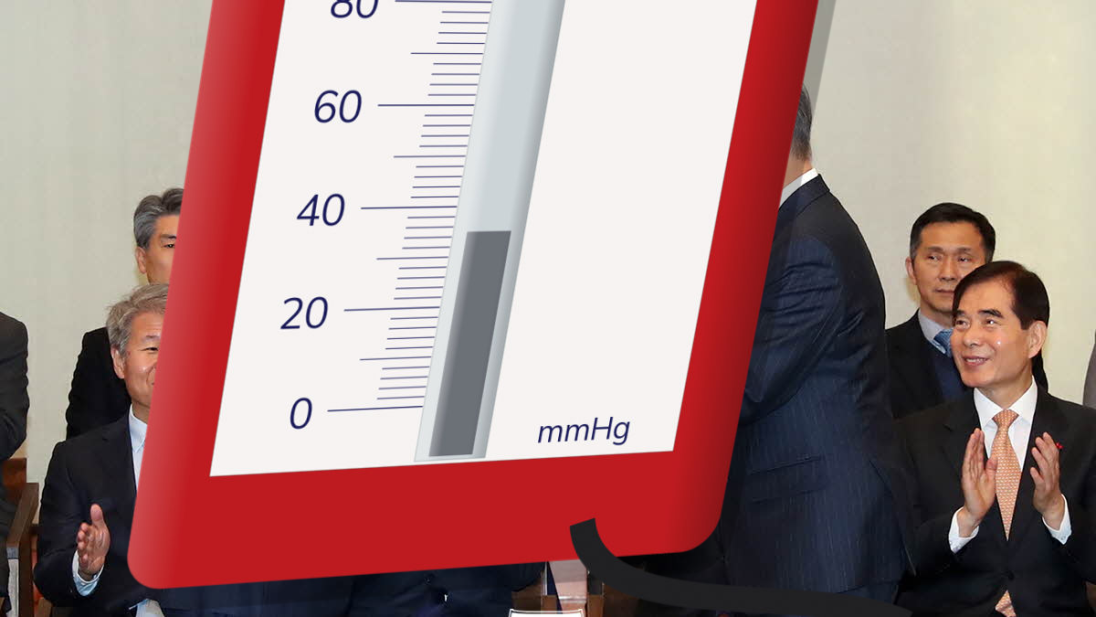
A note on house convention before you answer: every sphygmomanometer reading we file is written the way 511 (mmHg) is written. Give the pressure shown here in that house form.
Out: 35 (mmHg)
